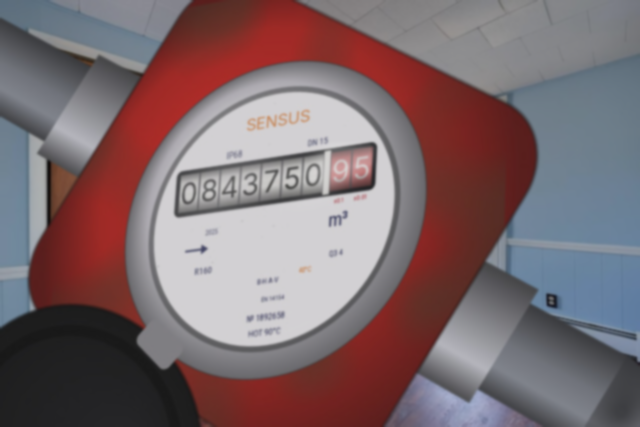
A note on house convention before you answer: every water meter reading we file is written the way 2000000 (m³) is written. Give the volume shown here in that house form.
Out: 843750.95 (m³)
